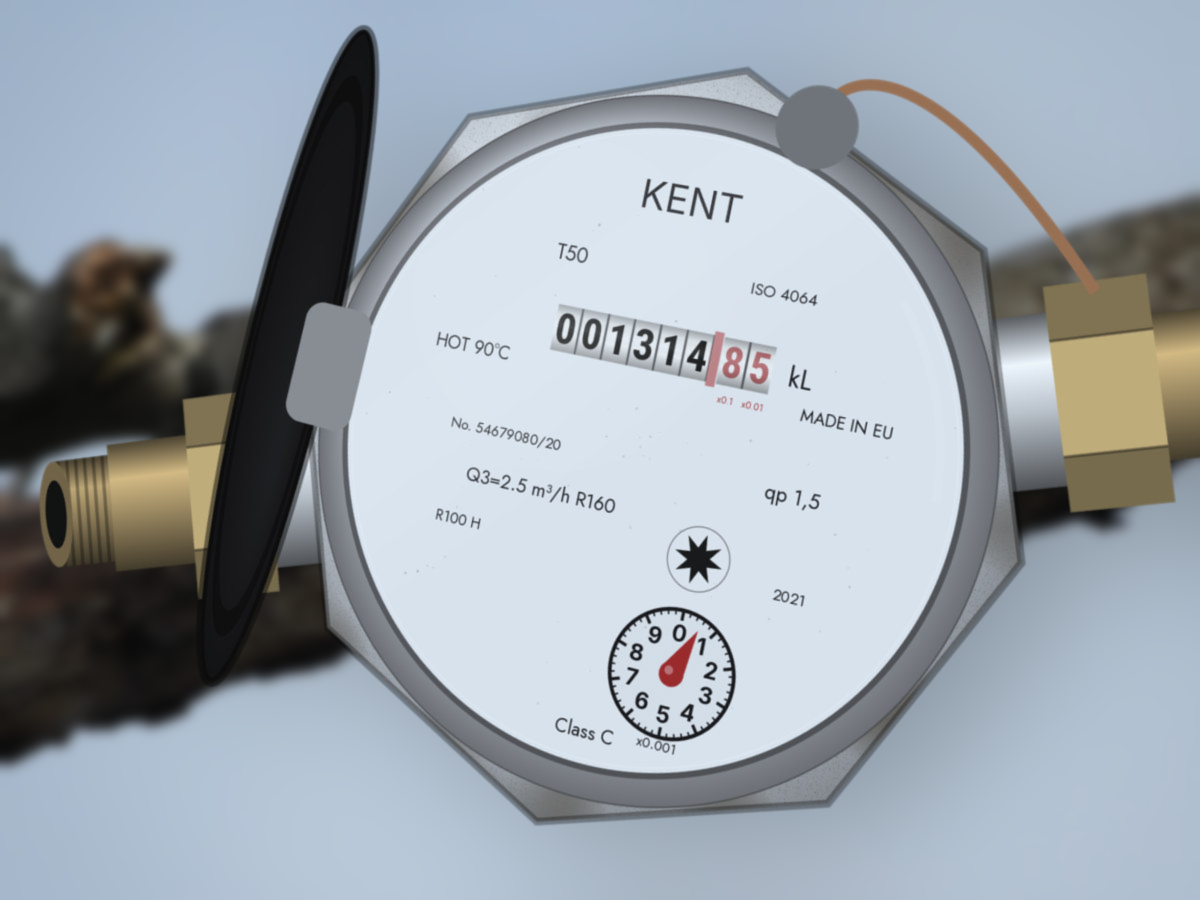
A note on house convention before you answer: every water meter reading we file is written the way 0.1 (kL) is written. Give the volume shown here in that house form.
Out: 1314.850 (kL)
